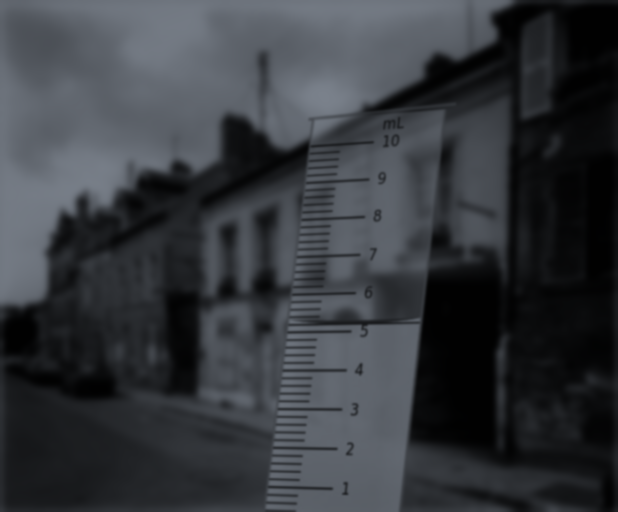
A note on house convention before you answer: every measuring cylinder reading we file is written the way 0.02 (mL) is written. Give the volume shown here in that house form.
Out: 5.2 (mL)
